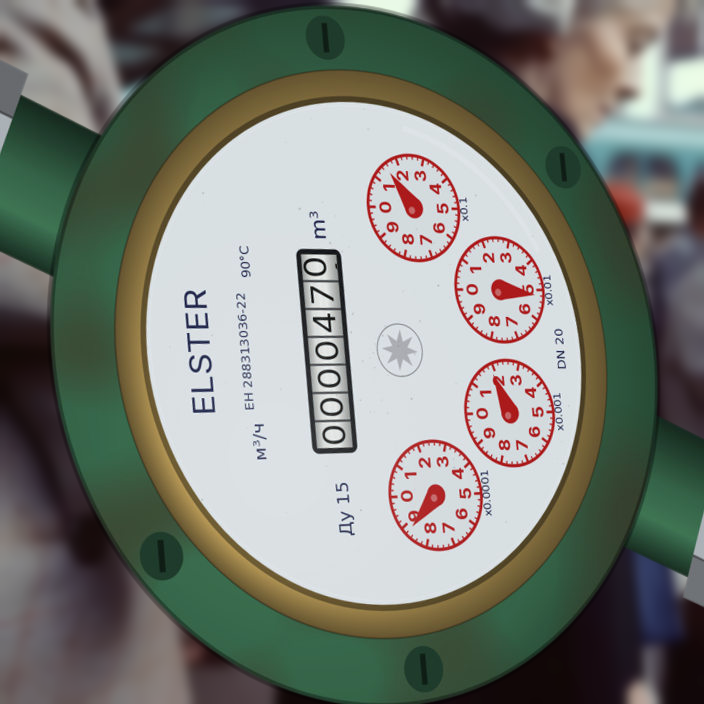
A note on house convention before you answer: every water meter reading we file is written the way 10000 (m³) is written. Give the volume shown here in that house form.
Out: 470.1518 (m³)
